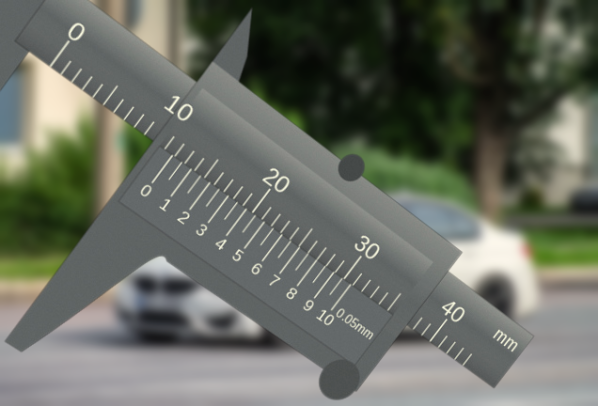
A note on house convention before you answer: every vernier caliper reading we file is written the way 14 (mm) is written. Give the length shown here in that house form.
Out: 11.8 (mm)
